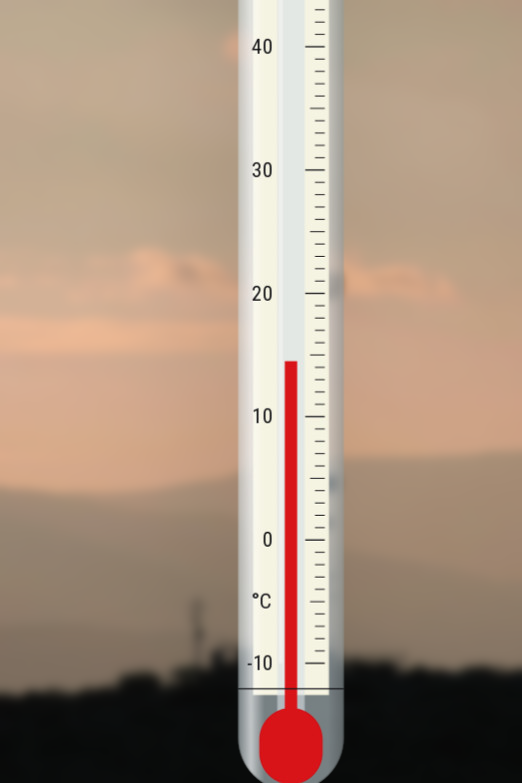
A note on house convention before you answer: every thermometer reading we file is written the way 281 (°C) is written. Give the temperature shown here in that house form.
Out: 14.5 (°C)
